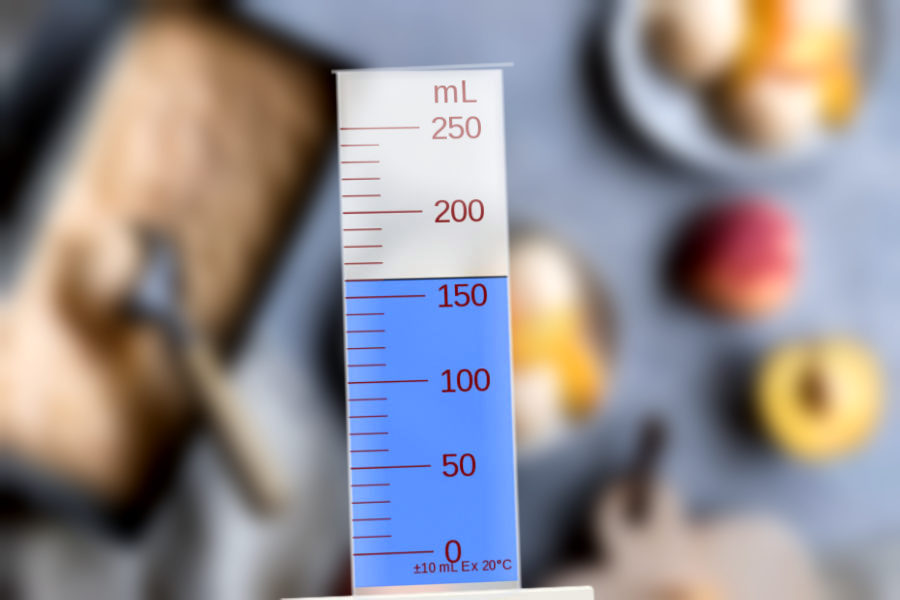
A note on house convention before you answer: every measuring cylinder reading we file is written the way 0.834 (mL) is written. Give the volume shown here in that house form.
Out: 160 (mL)
